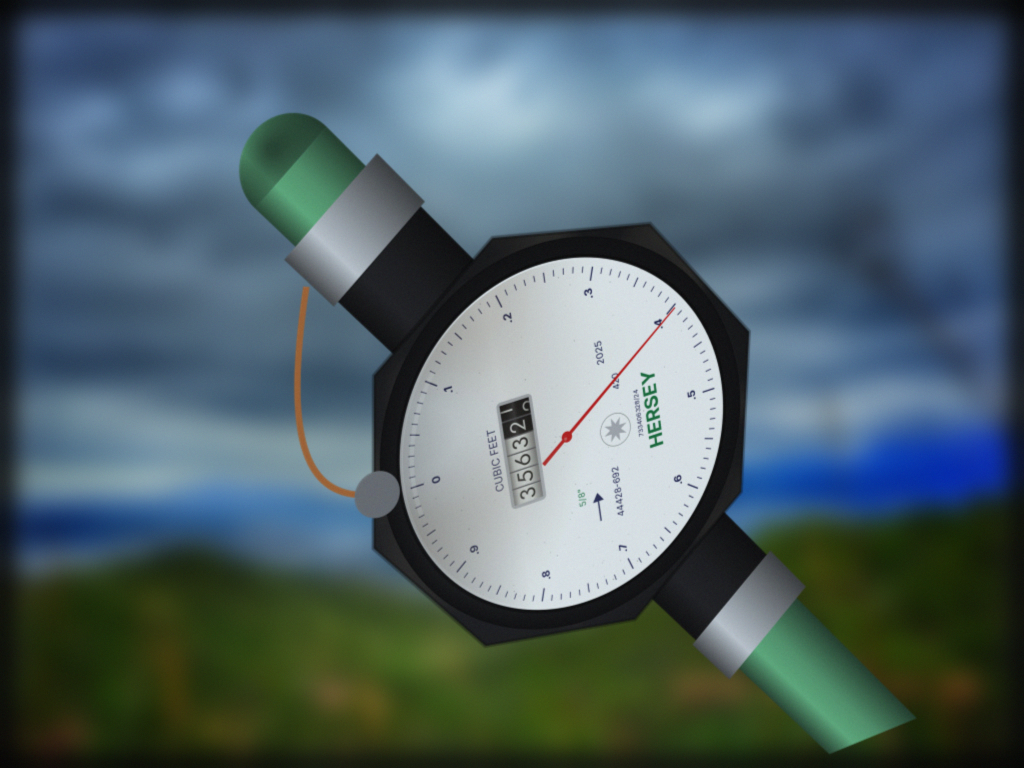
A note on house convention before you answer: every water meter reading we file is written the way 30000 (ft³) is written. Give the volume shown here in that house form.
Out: 356321.40 (ft³)
